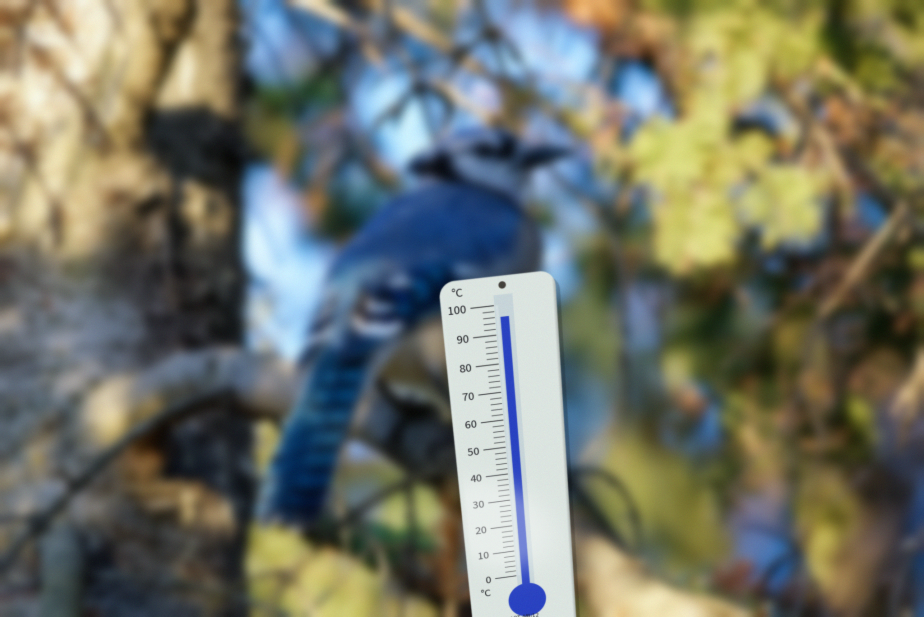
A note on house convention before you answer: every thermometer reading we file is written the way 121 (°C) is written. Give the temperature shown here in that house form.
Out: 96 (°C)
